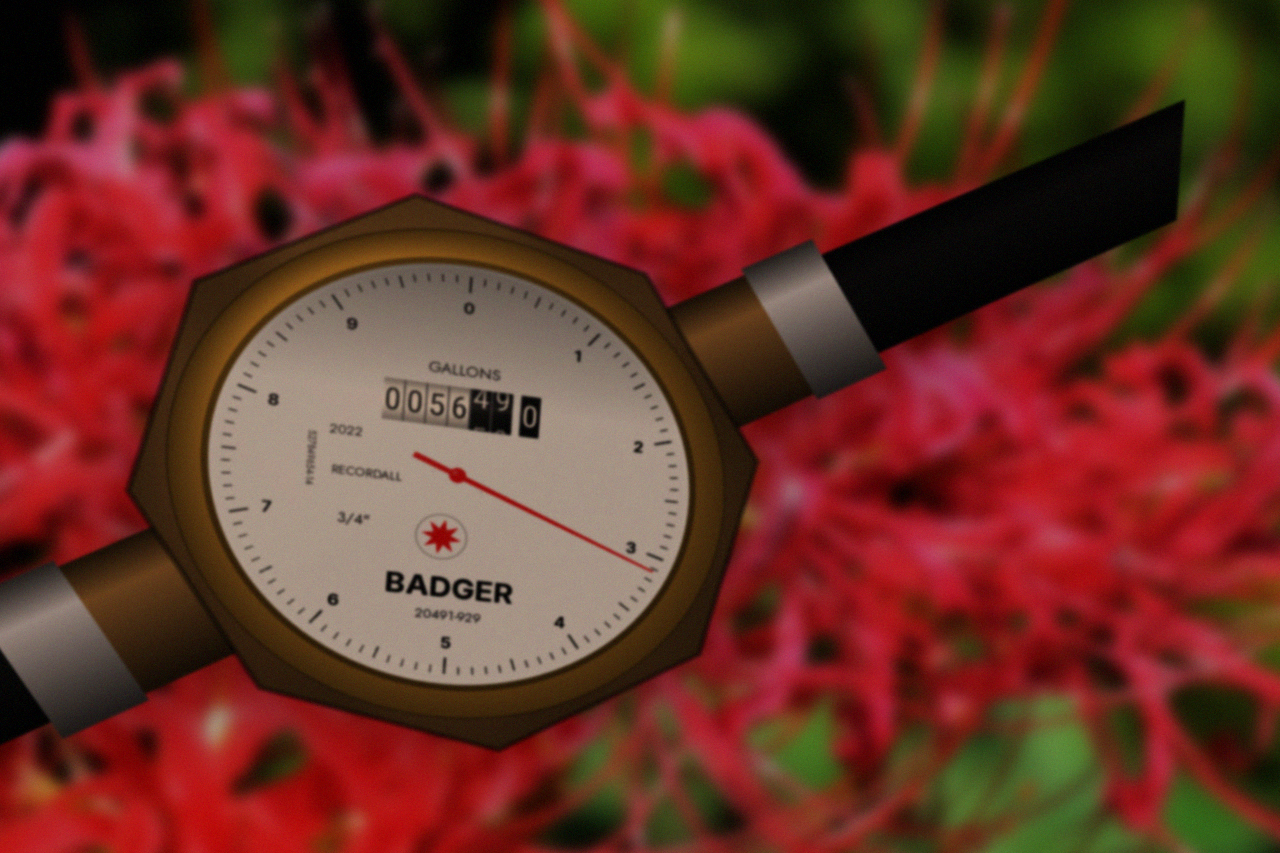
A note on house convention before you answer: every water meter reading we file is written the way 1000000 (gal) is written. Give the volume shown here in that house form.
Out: 56493.1 (gal)
